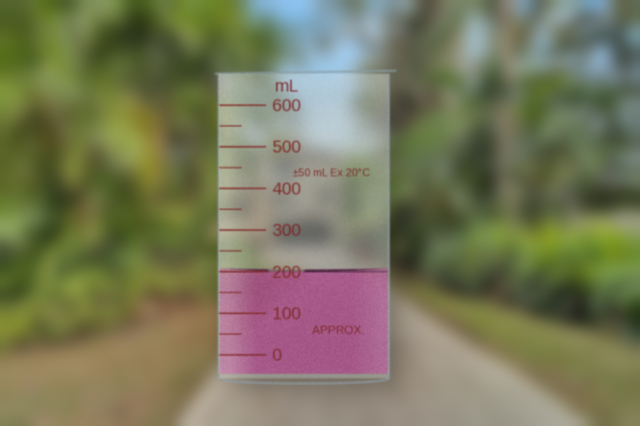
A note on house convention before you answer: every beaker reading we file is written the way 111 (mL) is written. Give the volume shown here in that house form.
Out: 200 (mL)
